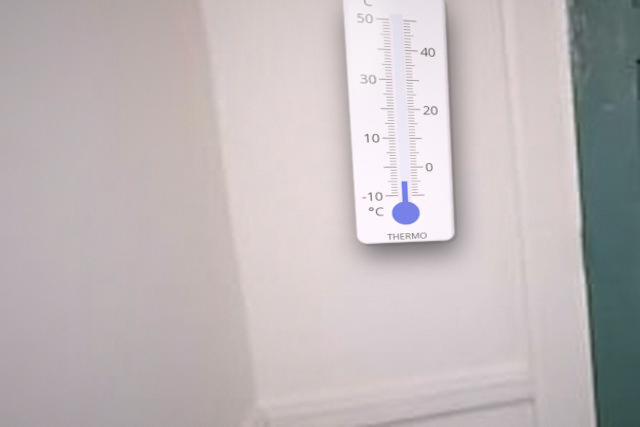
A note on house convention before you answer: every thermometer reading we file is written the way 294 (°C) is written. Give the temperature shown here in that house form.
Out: -5 (°C)
